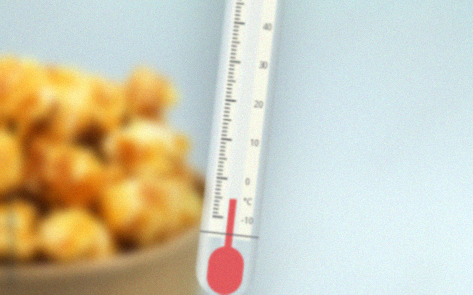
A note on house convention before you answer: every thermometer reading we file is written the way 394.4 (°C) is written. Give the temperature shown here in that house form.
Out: -5 (°C)
